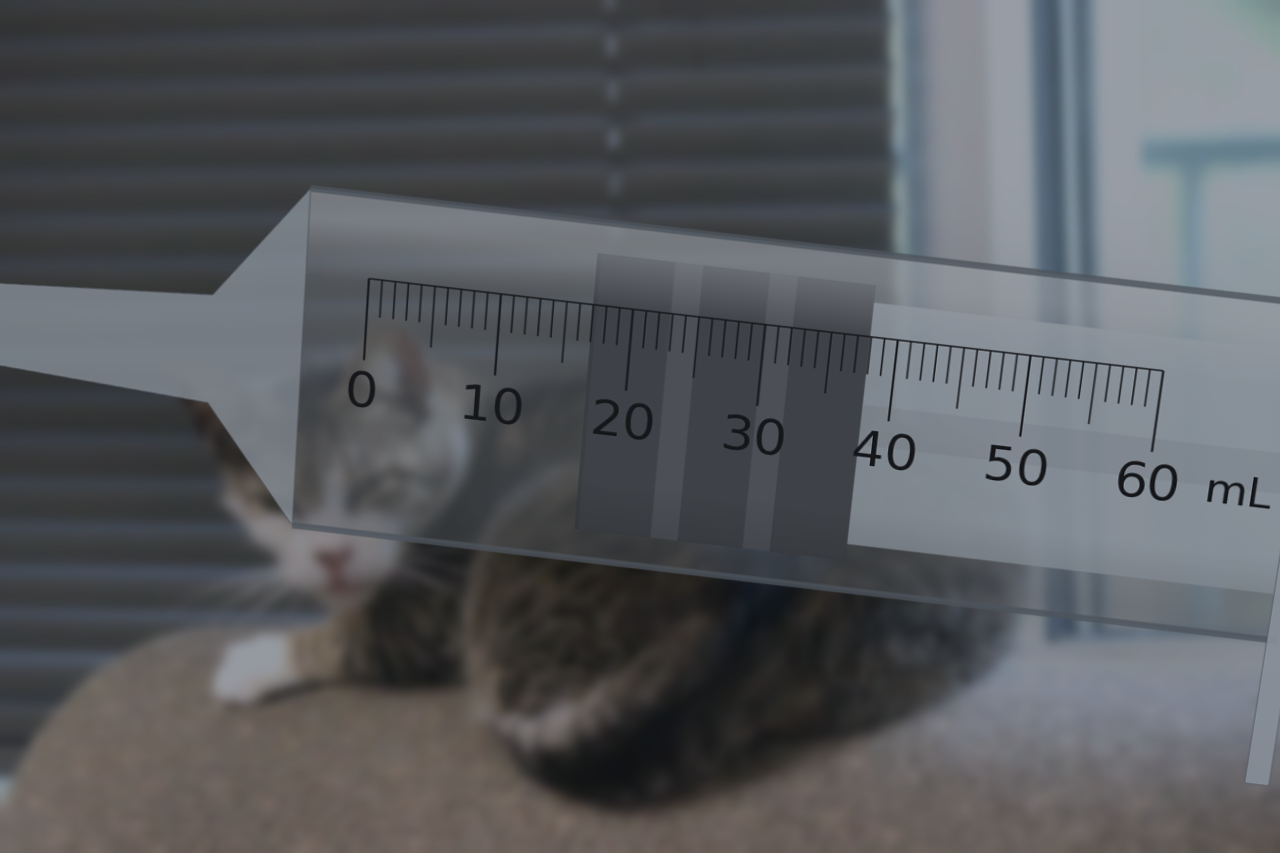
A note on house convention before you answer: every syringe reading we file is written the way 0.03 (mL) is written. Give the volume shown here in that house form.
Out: 17 (mL)
